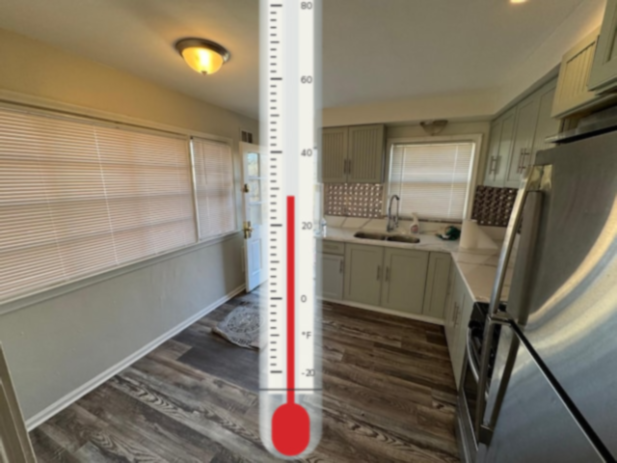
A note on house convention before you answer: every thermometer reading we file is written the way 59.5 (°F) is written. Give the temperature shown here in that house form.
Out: 28 (°F)
